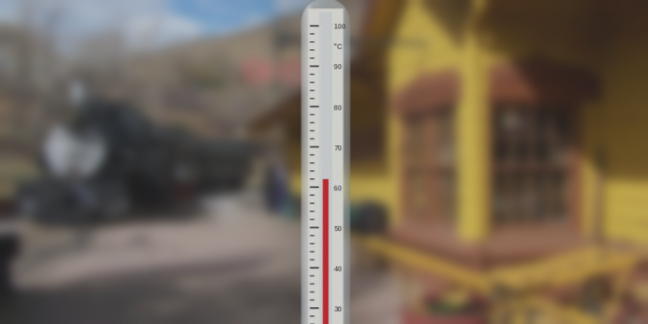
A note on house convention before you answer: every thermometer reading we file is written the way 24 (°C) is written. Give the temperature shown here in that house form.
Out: 62 (°C)
